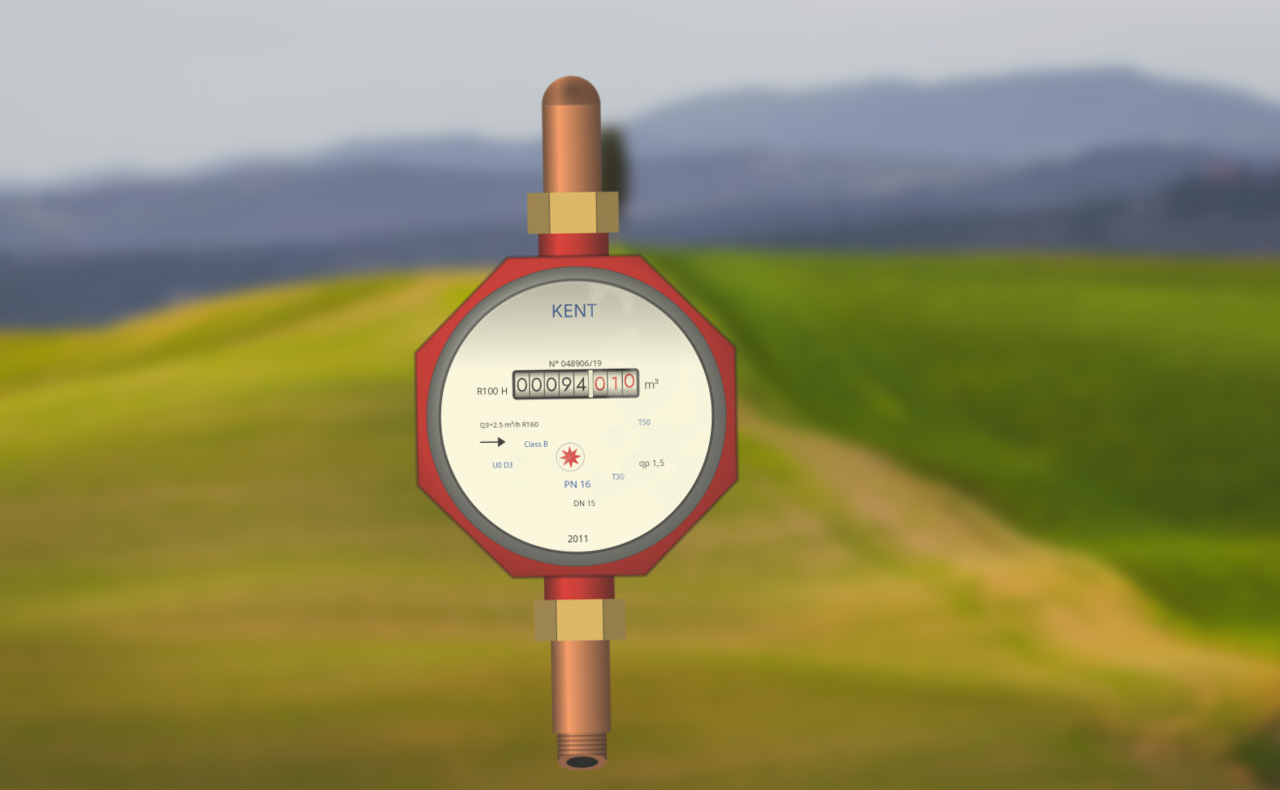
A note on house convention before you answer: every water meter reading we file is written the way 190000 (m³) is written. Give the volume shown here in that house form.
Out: 94.010 (m³)
